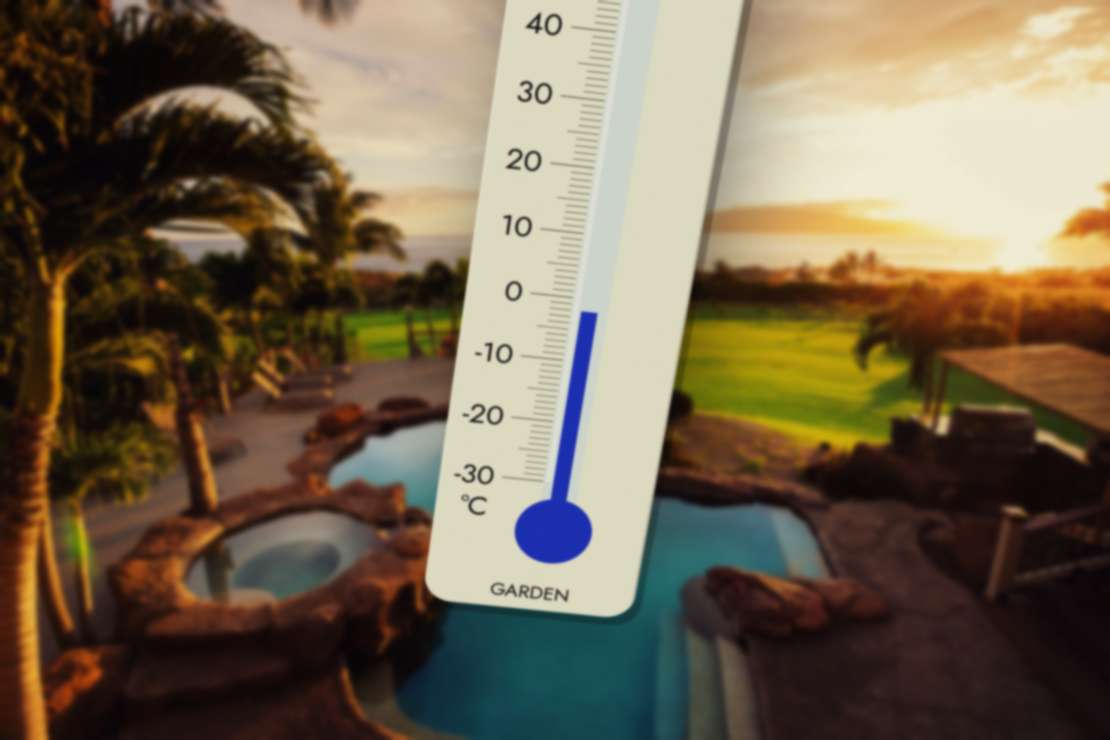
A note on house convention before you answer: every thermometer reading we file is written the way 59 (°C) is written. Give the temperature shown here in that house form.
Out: -2 (°C)
